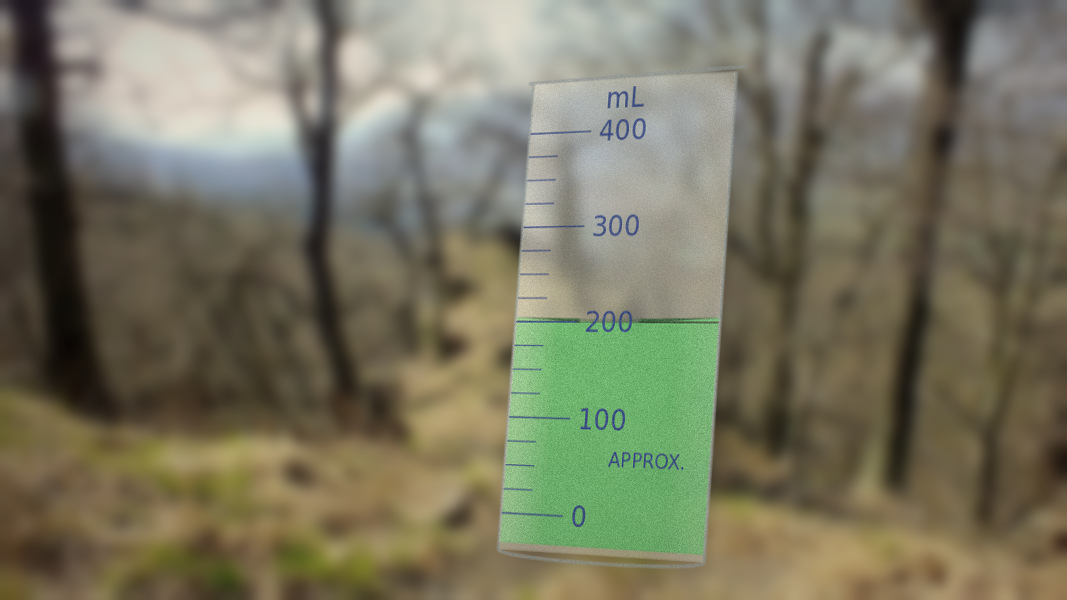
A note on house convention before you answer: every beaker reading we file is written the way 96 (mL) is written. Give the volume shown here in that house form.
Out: 200 (mL)
